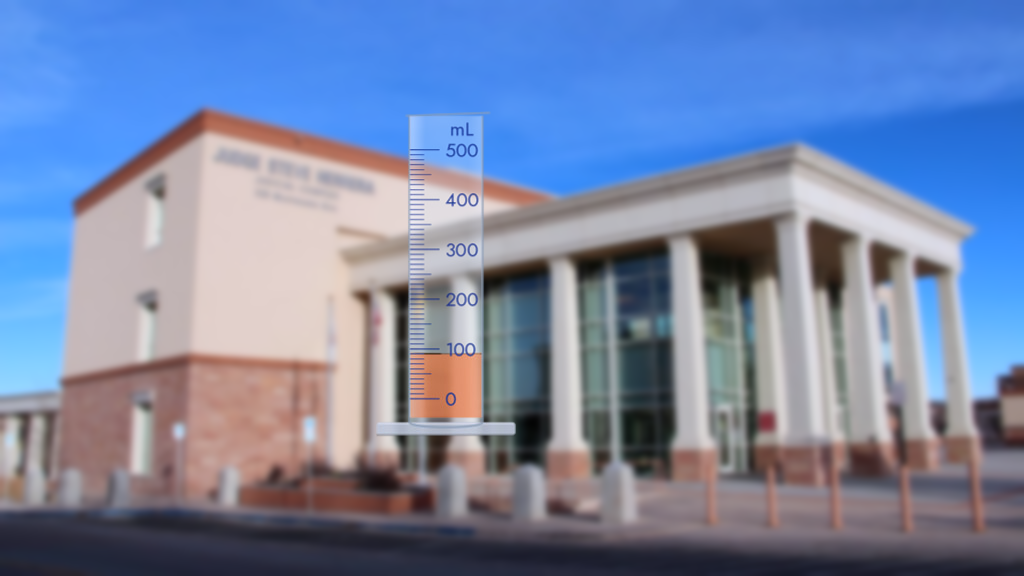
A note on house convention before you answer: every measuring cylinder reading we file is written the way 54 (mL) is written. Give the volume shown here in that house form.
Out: 90 (mL)
